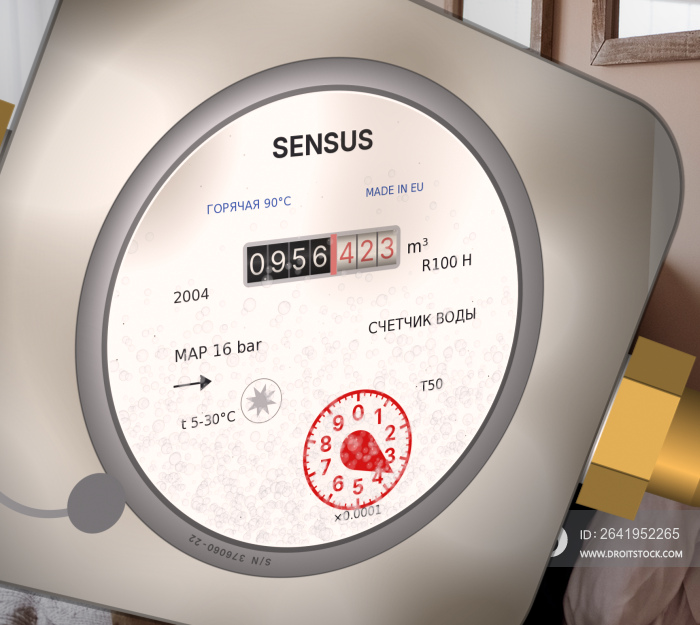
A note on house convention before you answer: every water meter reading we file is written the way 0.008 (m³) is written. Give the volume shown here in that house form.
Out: 956.4233 (m³)
